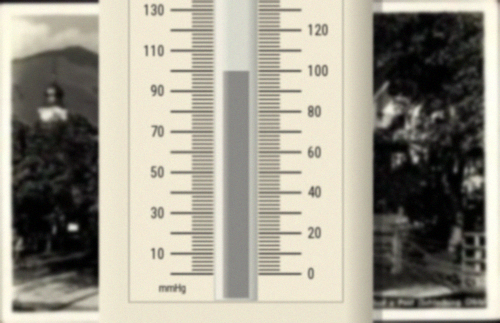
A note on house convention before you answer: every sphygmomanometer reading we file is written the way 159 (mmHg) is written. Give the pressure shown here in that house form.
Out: 100 (mmHg)
